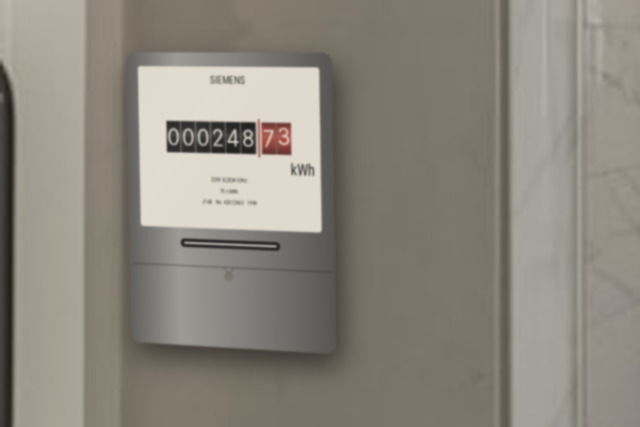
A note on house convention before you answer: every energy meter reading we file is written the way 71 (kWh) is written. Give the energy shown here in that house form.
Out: 248.73 (kWh)
